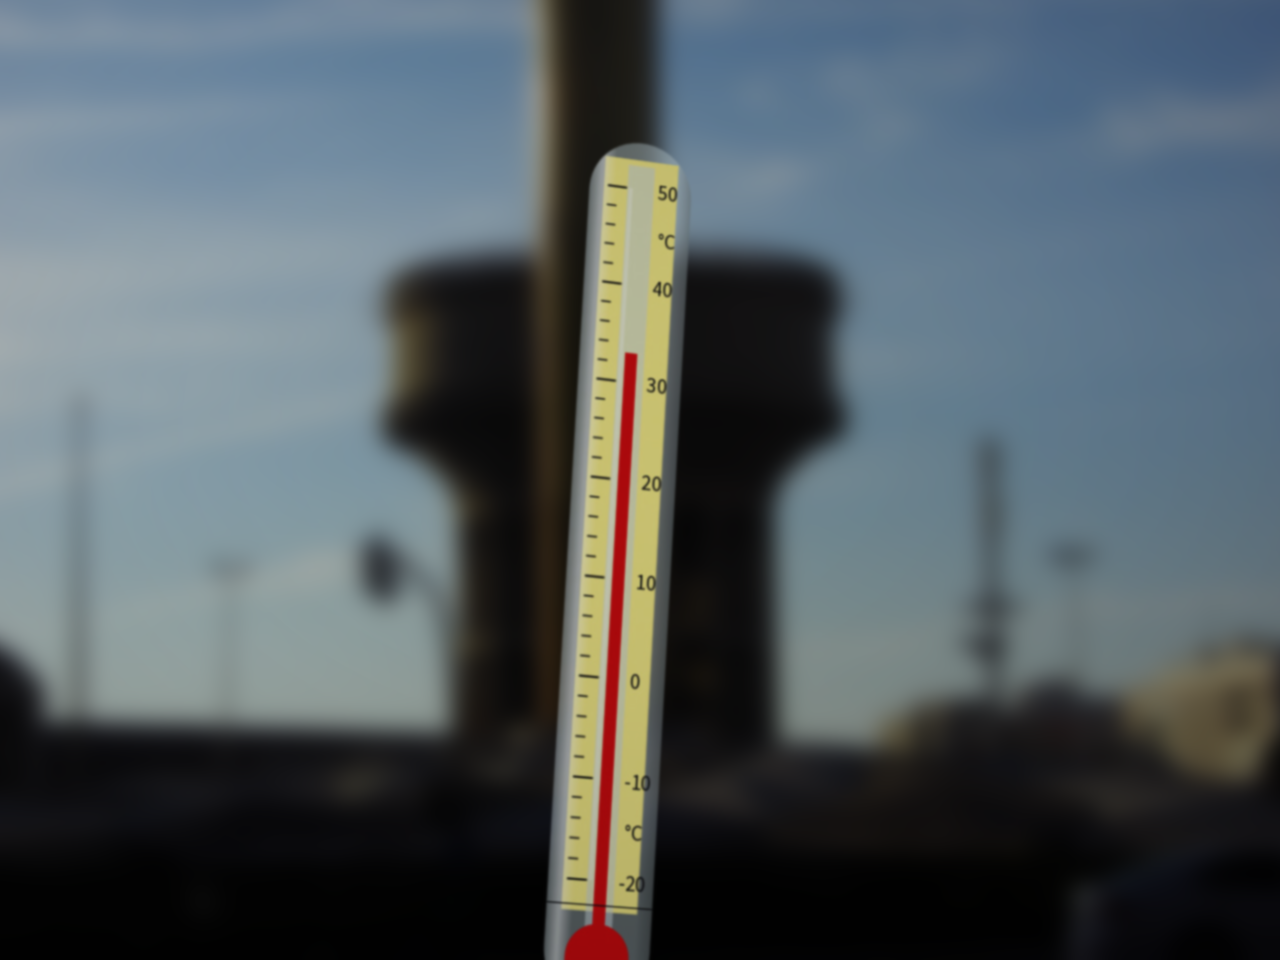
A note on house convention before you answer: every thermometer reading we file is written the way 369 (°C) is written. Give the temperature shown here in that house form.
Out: 33 (°C)
